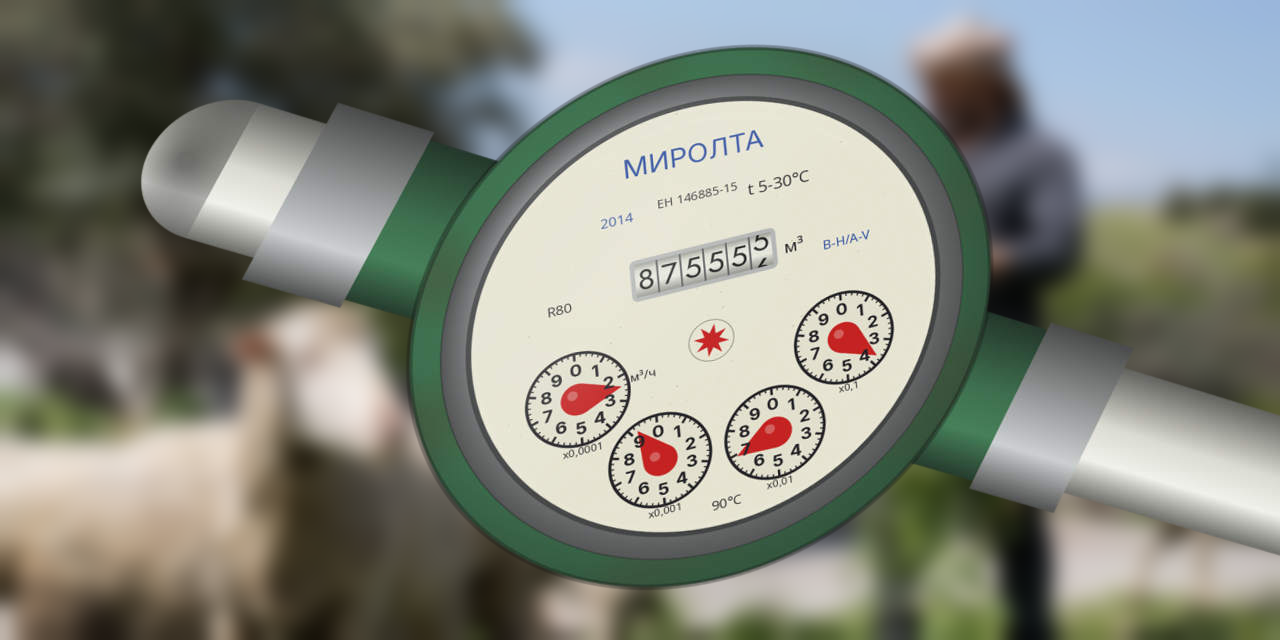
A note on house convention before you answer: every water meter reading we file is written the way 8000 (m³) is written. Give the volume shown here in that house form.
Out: 875555.3692 (m³)
